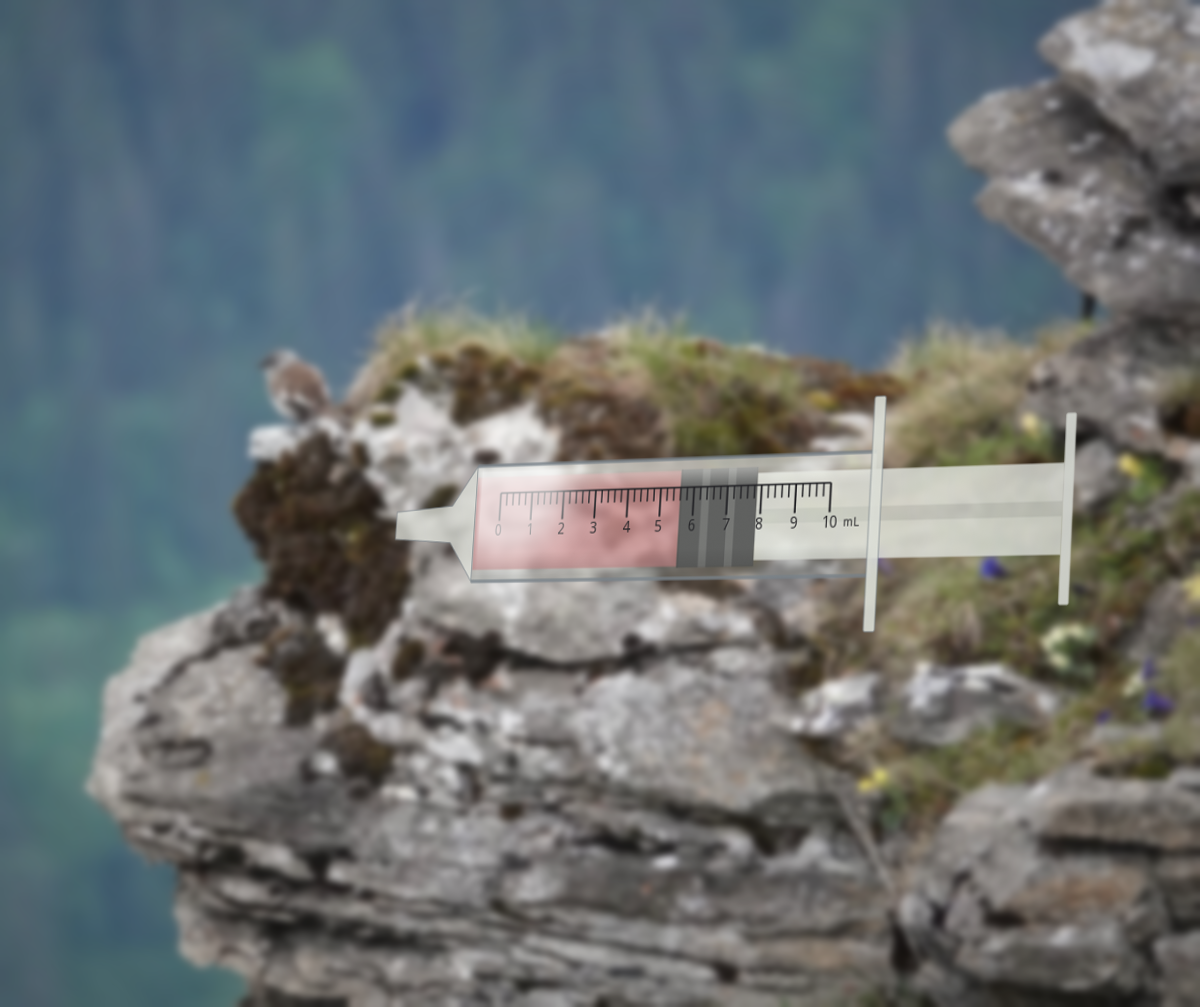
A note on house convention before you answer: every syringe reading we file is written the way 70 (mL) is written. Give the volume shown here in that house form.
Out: 5.6 (mL)
